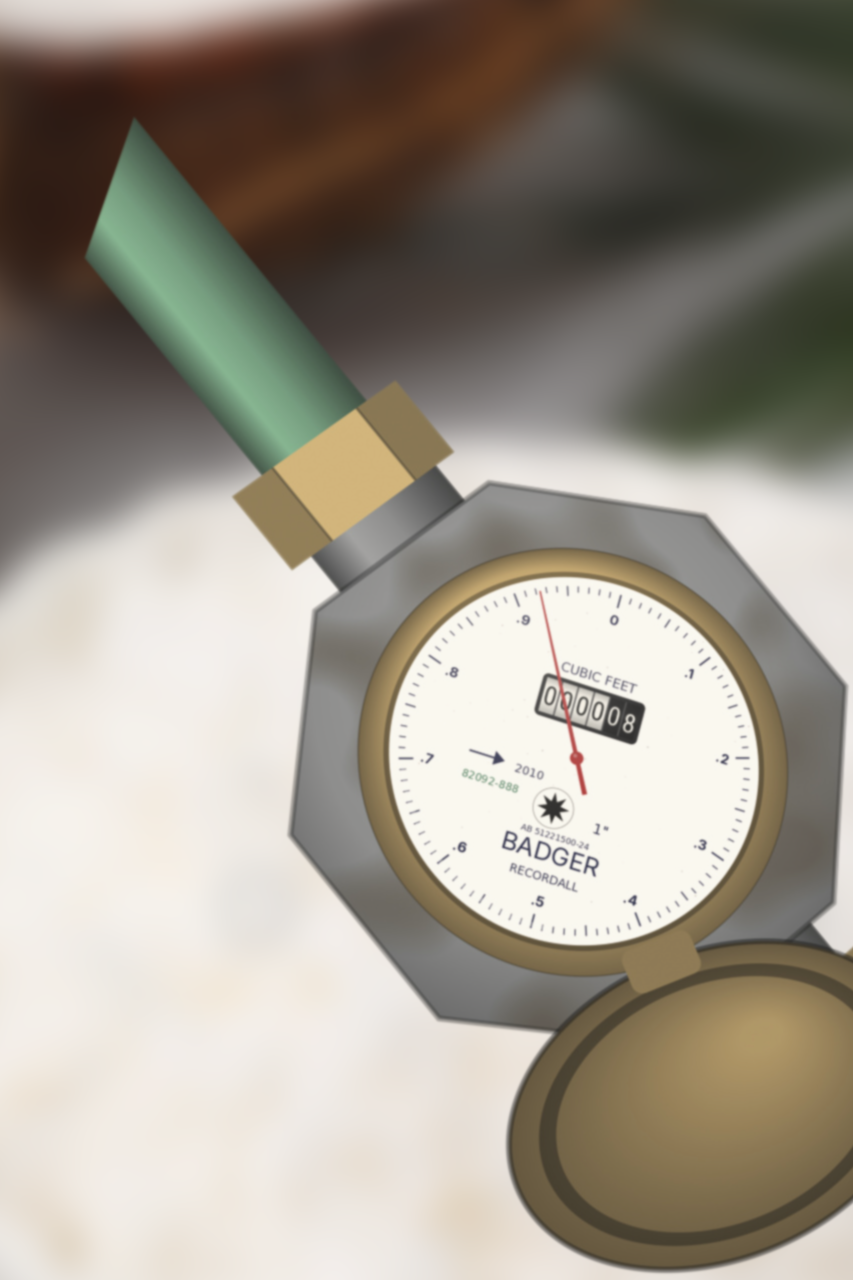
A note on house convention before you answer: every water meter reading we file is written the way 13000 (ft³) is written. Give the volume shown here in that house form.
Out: 7.92 (ft³)
